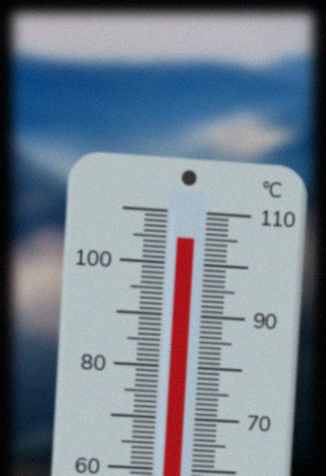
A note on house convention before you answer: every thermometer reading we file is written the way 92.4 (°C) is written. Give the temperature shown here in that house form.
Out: 105 (°C)
